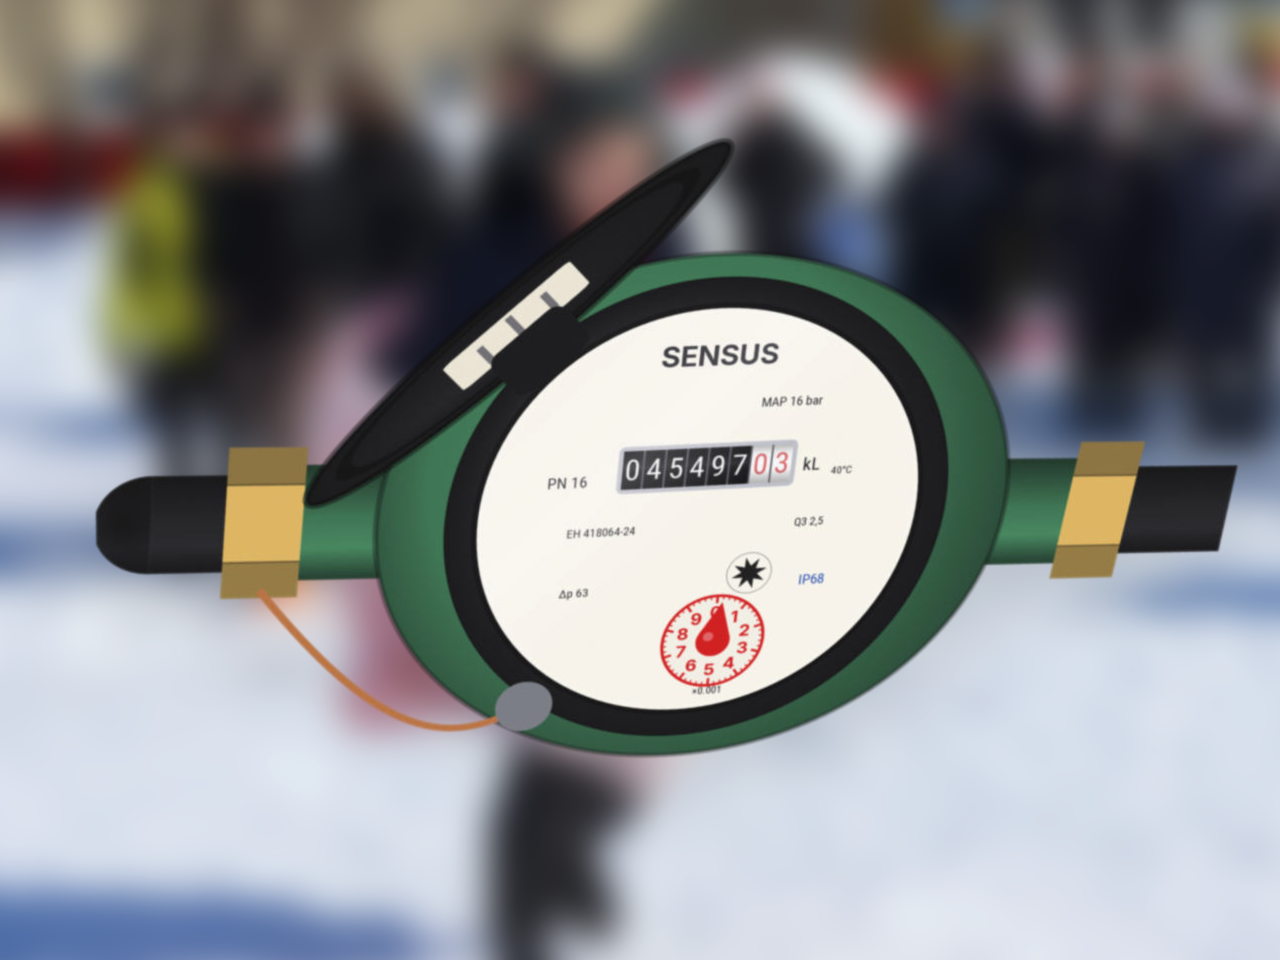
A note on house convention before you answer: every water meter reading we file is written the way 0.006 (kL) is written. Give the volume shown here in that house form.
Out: 45497.030 (kL)
